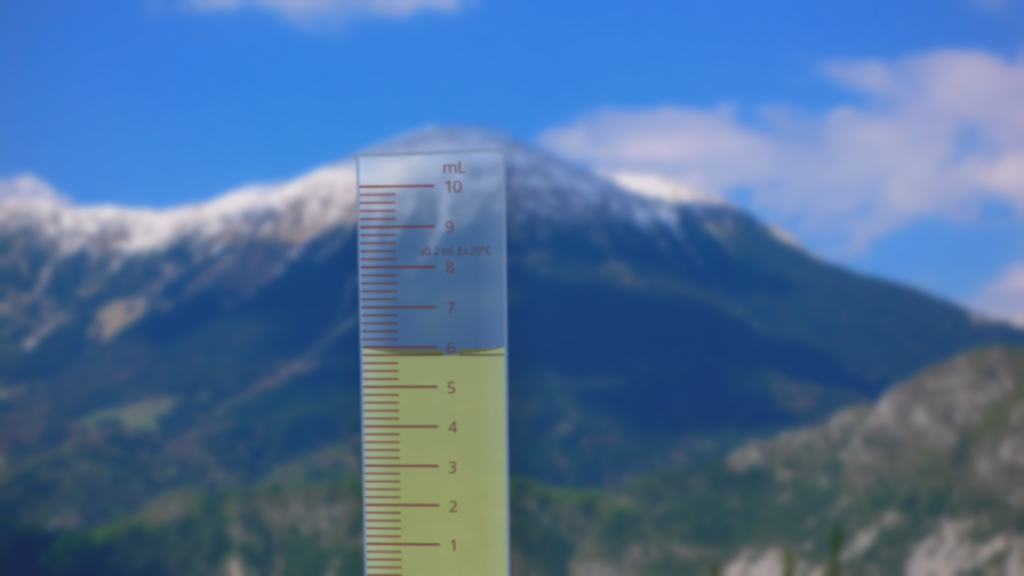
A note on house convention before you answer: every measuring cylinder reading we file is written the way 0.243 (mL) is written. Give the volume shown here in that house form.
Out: 5.8 (mL)
